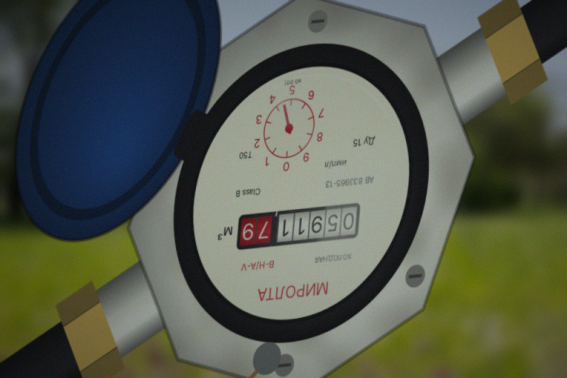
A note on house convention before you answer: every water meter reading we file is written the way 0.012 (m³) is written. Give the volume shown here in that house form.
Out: 5911.794 (m³)
